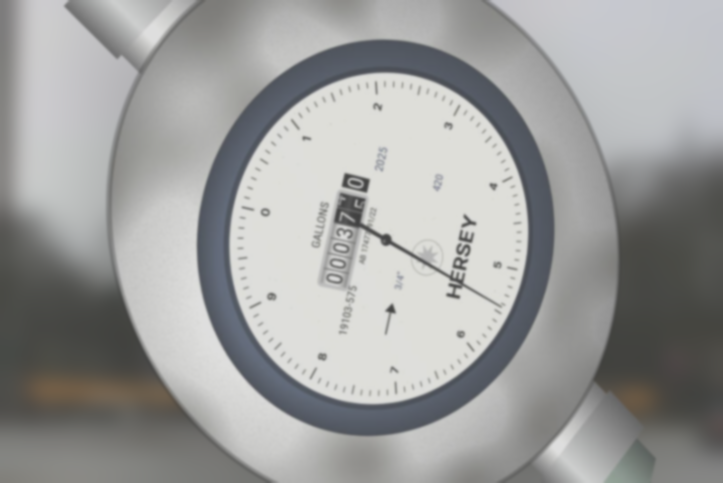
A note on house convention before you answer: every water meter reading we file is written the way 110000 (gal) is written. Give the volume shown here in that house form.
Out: 3745.4 (gal)
